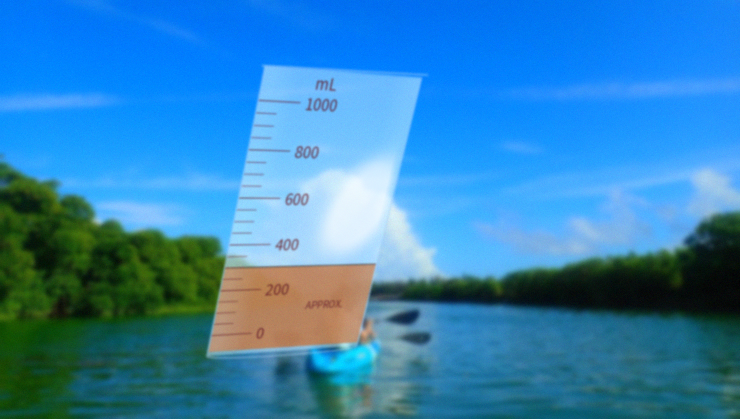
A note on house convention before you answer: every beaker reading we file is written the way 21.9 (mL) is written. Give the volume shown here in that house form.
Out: 300 (mL)
